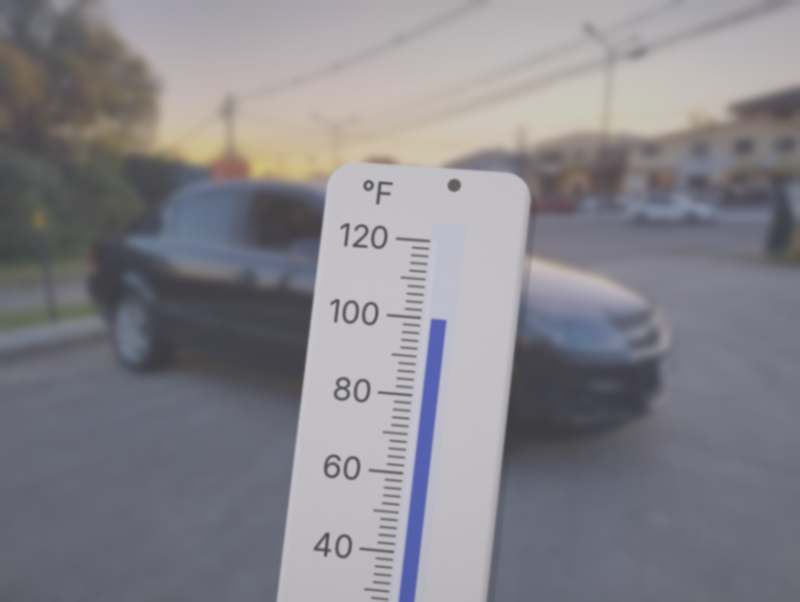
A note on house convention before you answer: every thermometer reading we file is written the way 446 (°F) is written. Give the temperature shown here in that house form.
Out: 100 (°F)
